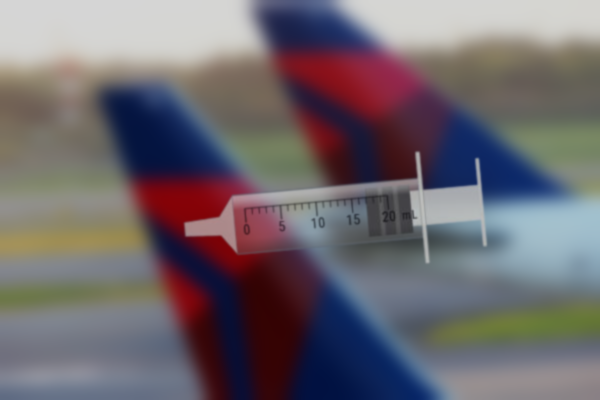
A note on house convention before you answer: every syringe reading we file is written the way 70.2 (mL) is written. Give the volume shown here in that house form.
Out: 17 (mL)
